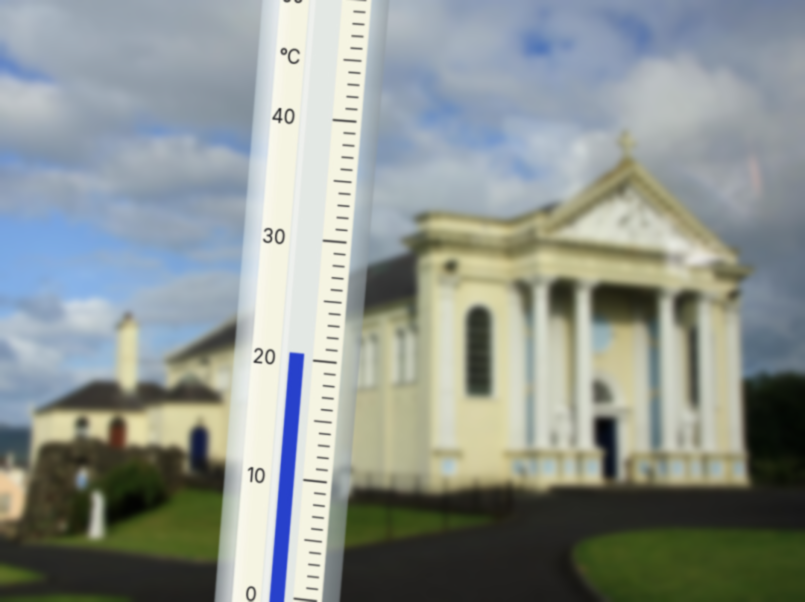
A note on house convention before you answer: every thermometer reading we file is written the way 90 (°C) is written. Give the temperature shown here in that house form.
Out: 20.5 (°C)
